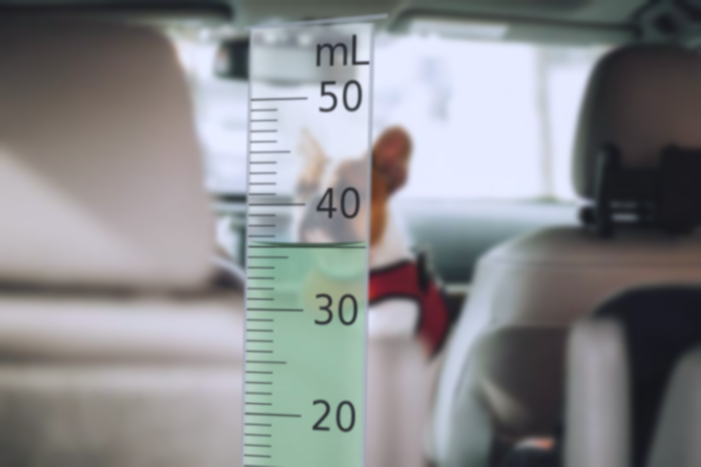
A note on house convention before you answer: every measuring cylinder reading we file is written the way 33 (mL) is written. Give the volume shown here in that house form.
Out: 36 (mL)
